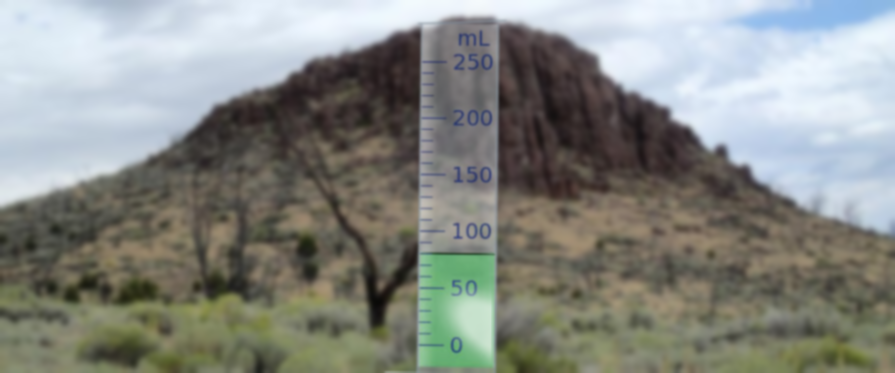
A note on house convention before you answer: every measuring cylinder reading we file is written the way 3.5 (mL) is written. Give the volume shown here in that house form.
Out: 80 (mL)
